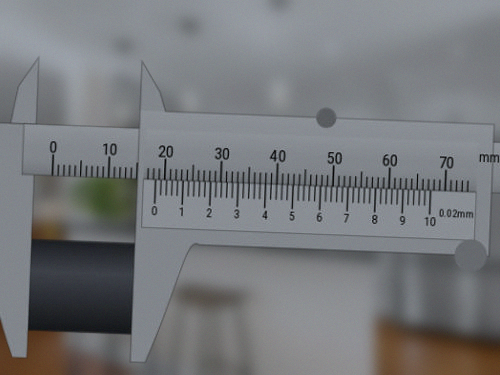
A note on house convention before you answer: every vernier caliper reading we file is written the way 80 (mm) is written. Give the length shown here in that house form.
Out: 18.4 (mm)
